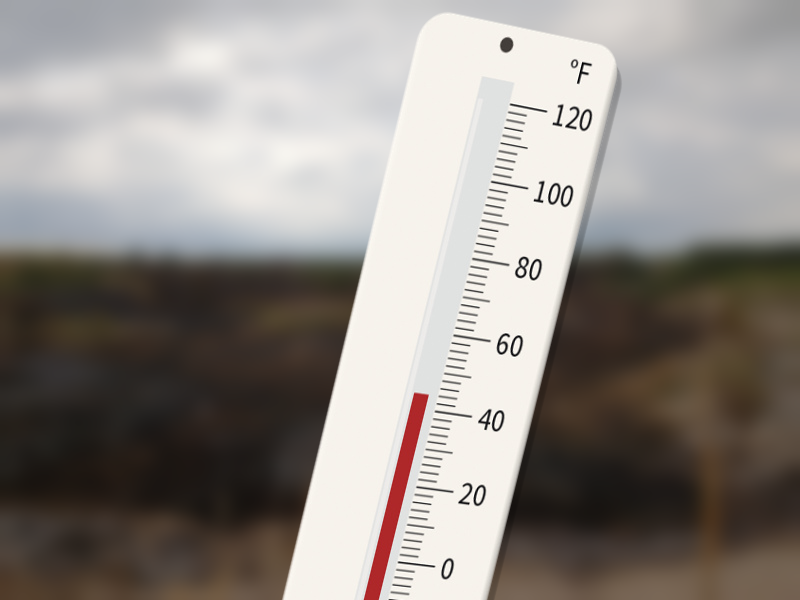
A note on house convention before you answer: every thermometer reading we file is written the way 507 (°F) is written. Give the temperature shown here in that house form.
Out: 44 (°F)
